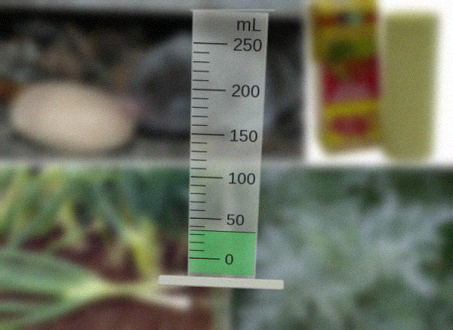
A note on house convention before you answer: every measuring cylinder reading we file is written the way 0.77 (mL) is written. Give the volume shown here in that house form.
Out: 35 (mL)
